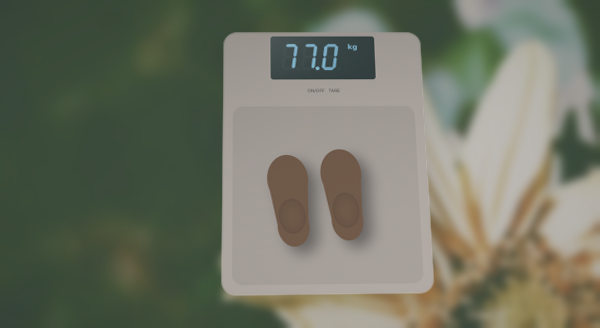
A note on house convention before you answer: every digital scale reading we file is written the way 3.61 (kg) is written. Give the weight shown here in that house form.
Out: 77.0 (kg)
